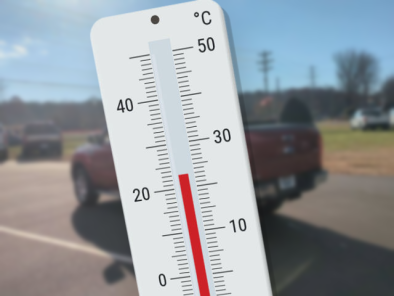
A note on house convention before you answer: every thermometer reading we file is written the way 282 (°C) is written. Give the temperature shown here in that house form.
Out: 23 (°C)
